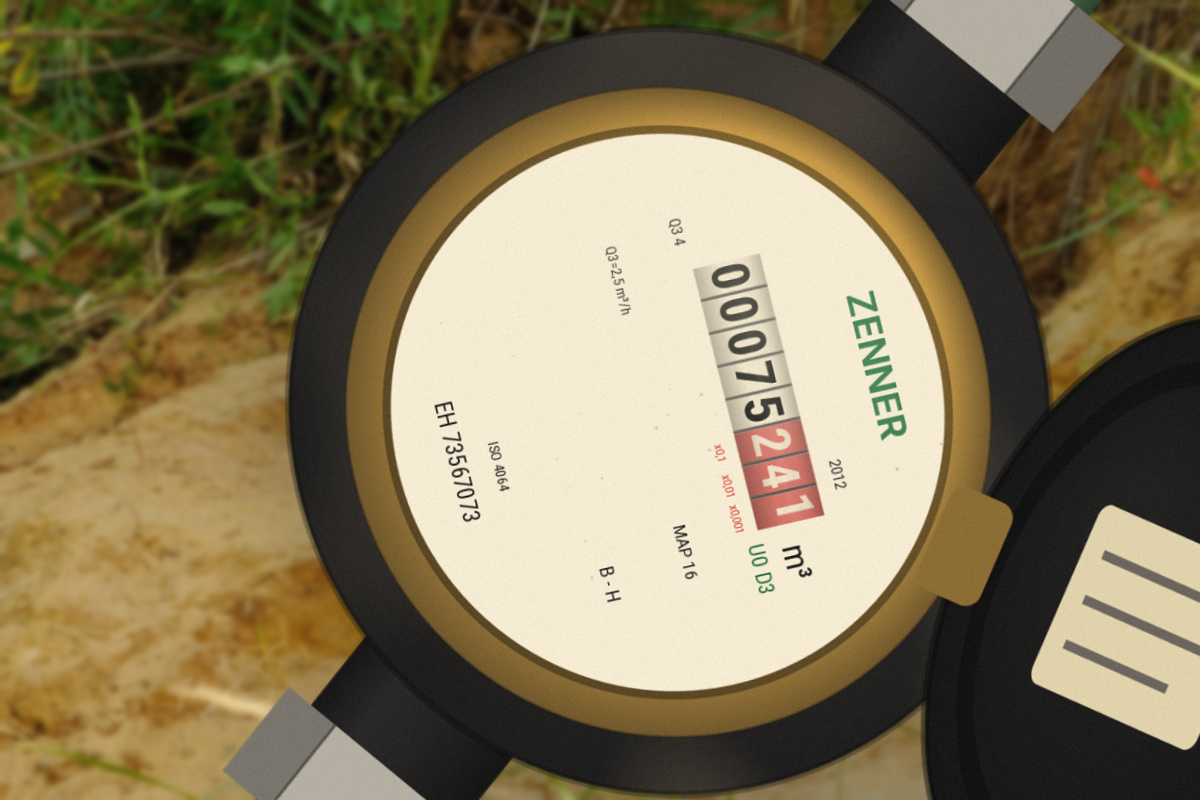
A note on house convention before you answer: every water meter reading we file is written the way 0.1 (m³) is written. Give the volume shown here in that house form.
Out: 75.241 (m³)
